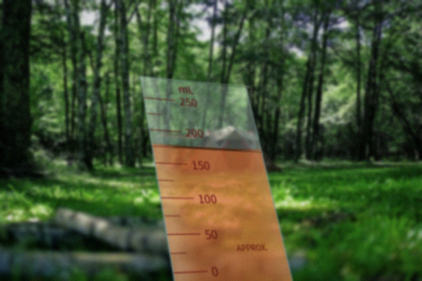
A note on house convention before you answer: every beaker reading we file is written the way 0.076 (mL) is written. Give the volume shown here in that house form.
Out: 175 (mL)
